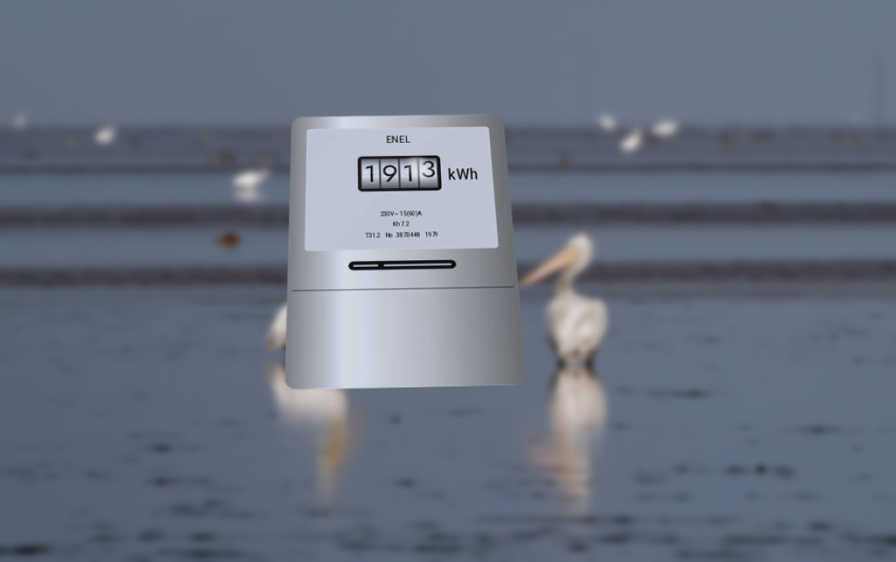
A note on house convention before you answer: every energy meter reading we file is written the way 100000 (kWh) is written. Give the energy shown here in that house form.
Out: 1913 (kWh)
